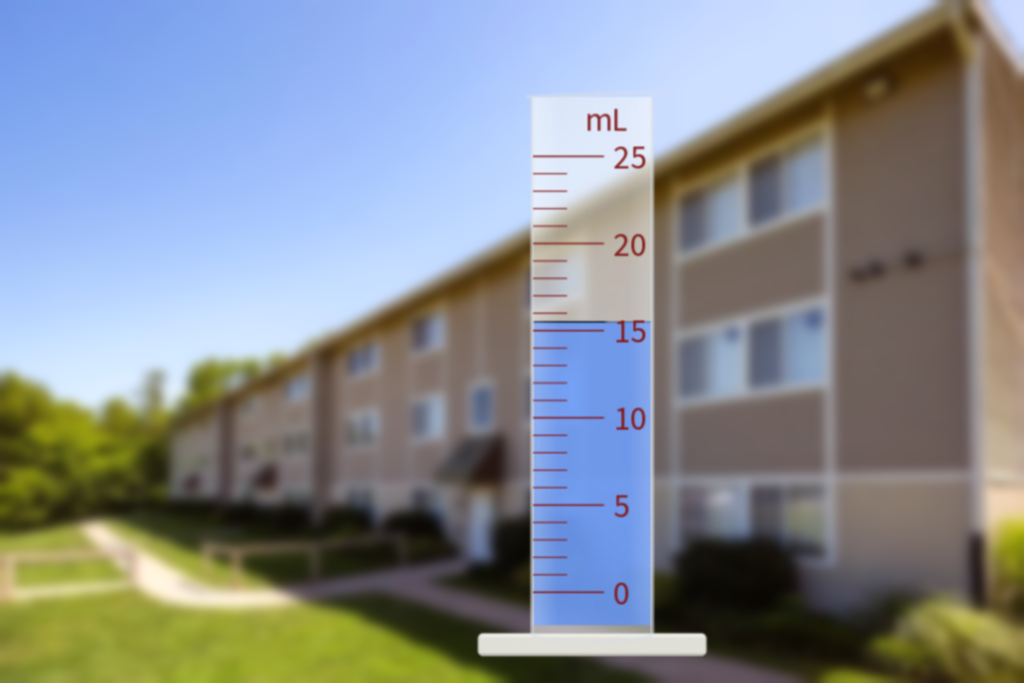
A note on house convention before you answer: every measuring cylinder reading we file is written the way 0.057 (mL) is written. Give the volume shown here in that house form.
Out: 15.5 (mL)
